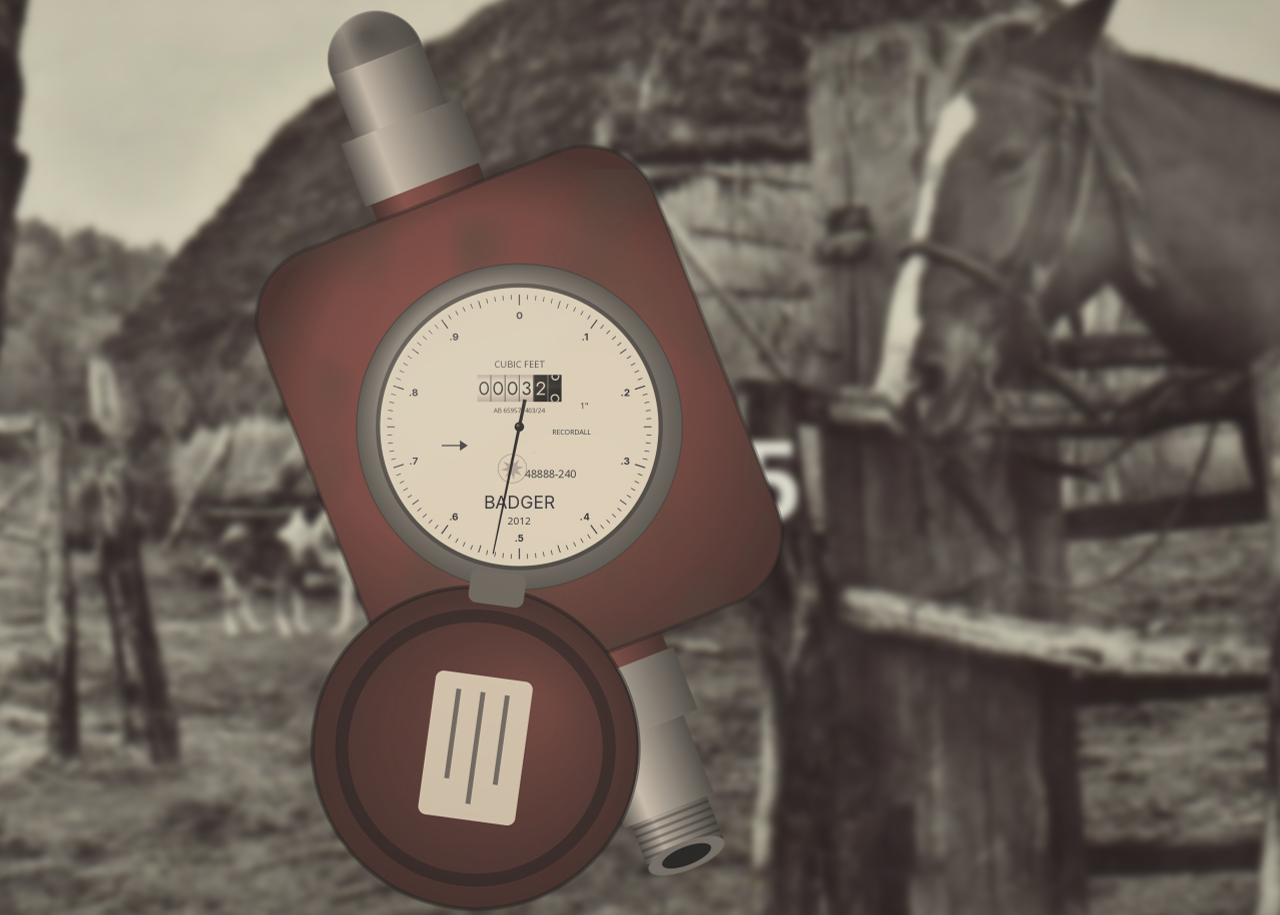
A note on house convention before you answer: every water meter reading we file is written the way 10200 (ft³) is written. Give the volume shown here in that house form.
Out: 328.53 (ft³)
